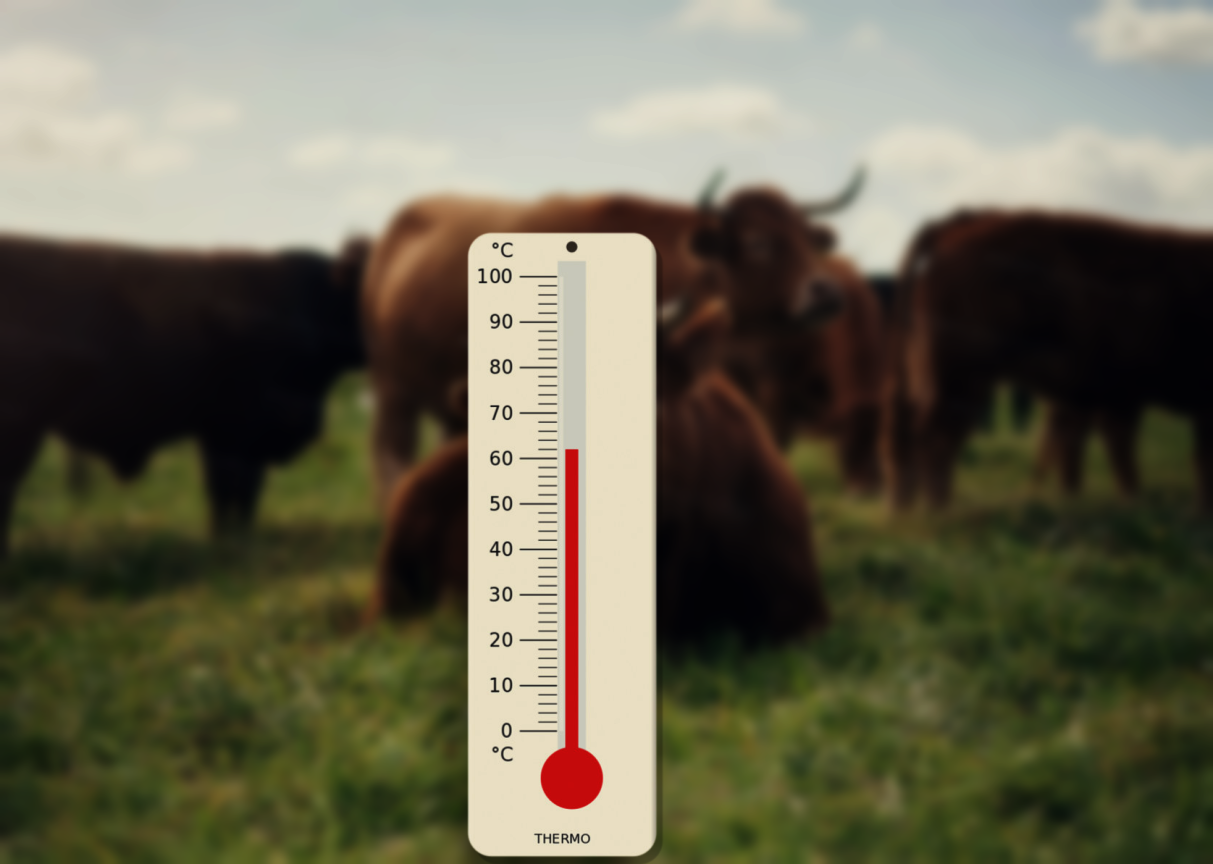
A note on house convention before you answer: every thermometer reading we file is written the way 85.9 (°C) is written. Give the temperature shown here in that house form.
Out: 62 (°C)
